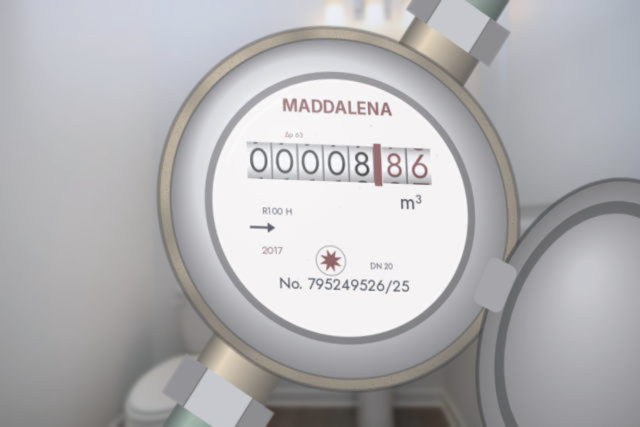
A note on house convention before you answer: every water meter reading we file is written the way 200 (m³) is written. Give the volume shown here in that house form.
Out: 8.86 (m³)
